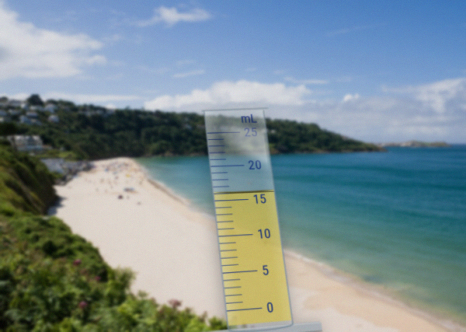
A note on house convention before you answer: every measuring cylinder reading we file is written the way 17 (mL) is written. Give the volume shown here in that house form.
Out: 16 (mL)
